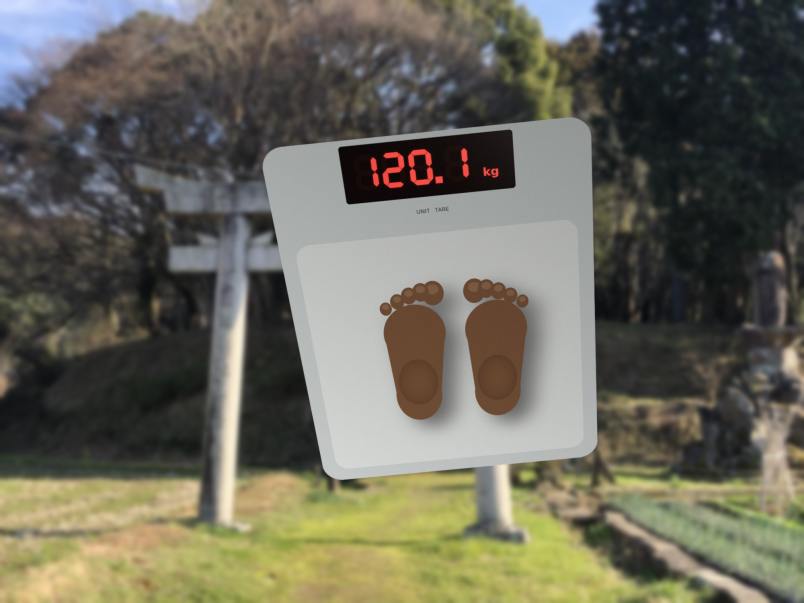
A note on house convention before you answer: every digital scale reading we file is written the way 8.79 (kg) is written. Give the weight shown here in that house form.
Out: 120.1 (kg)
